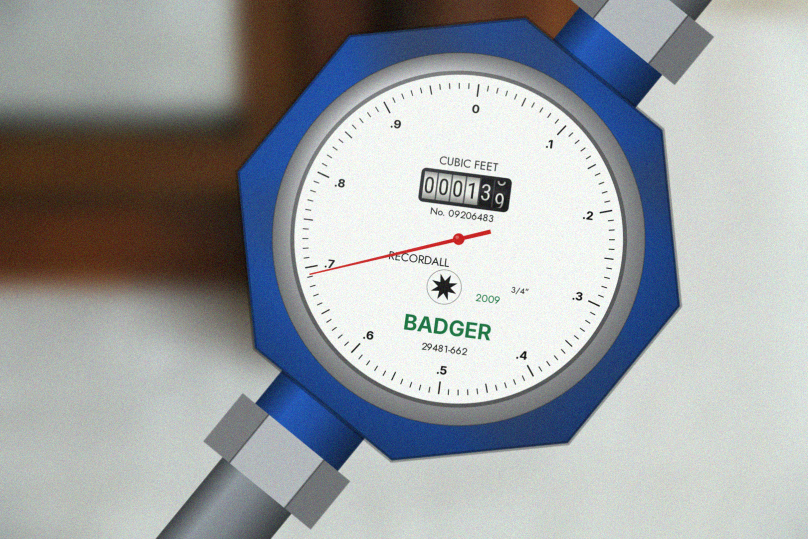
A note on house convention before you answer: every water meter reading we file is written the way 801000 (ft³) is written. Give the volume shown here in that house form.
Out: 138.69 (ft³)
